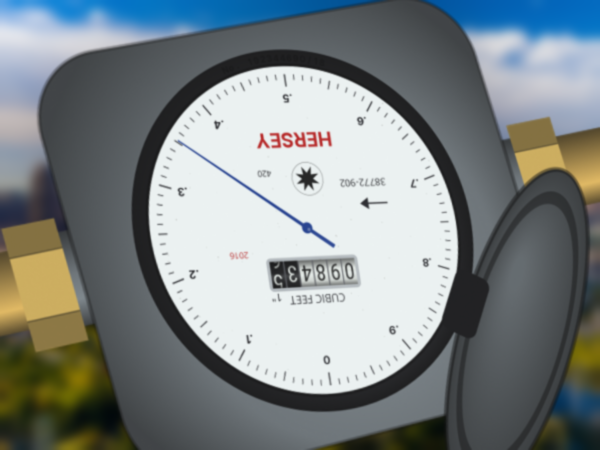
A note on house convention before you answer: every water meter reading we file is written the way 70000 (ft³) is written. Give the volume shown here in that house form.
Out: 98435.35 (ft³)
